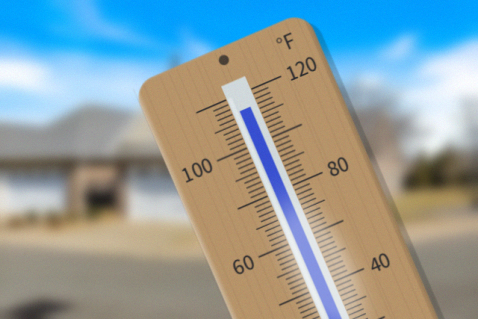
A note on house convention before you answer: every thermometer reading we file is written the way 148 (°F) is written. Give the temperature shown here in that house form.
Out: 114 (°F)
